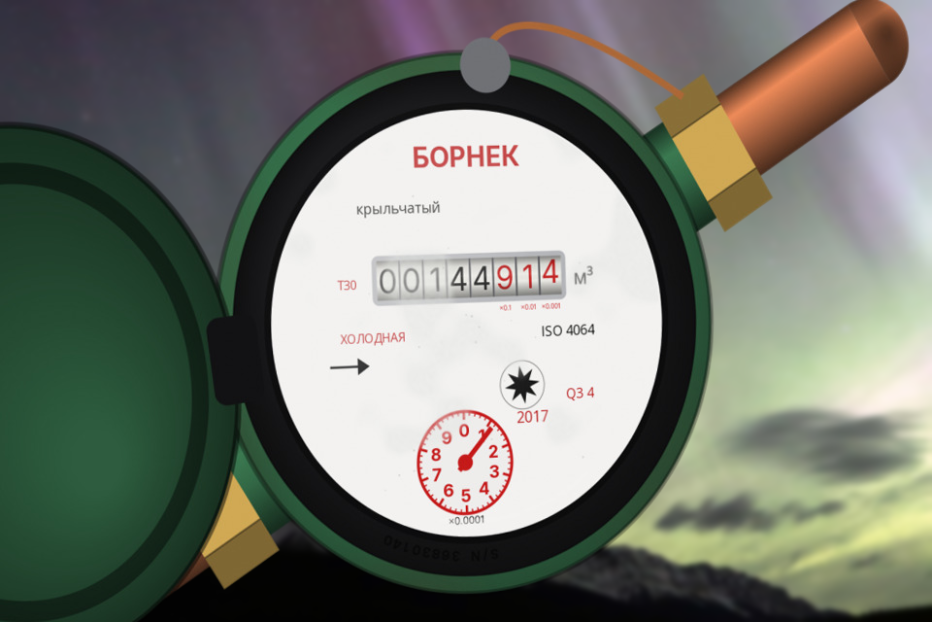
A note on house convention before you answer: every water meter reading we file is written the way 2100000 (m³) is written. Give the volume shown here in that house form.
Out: 144.9141 (m³)
